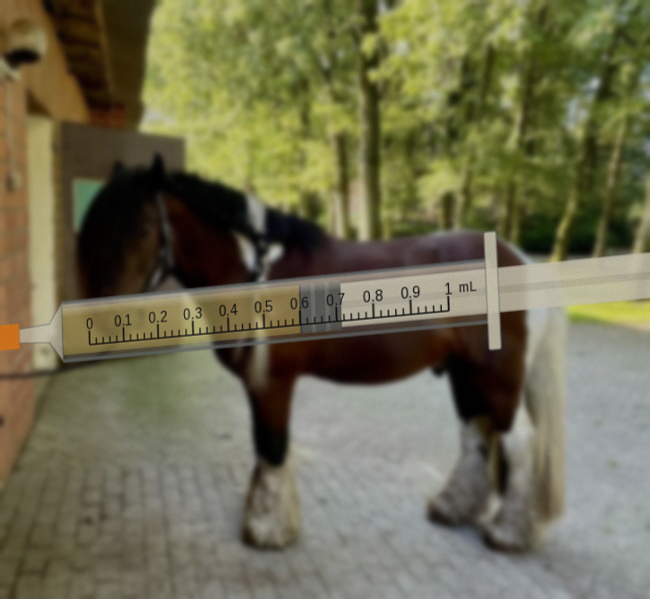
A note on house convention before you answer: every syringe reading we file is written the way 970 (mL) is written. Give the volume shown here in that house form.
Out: 0.6 (mL)
